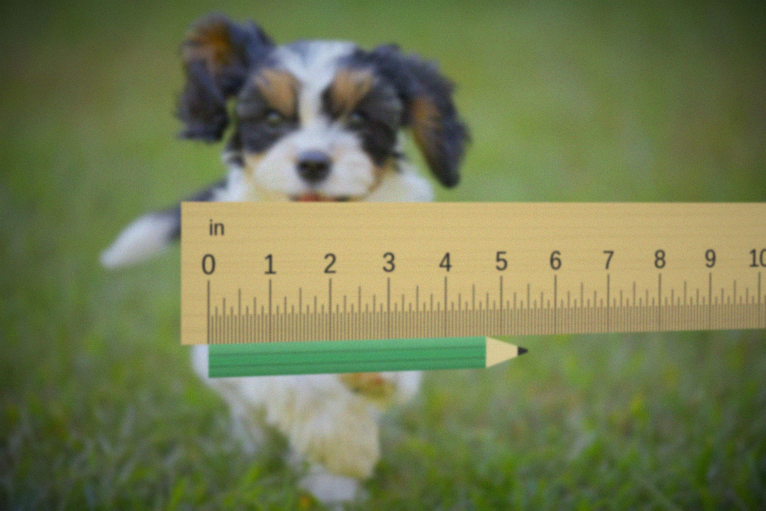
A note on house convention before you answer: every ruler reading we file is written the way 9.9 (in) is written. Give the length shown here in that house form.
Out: 5.5 (in)
